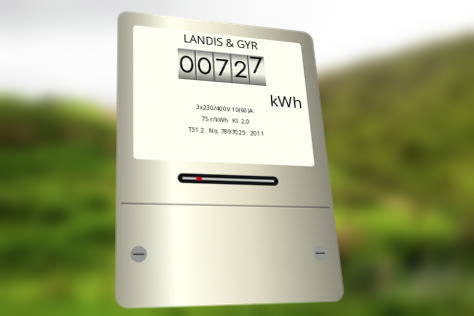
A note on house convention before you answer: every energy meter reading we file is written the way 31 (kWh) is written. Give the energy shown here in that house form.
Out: 727 (kWh)
